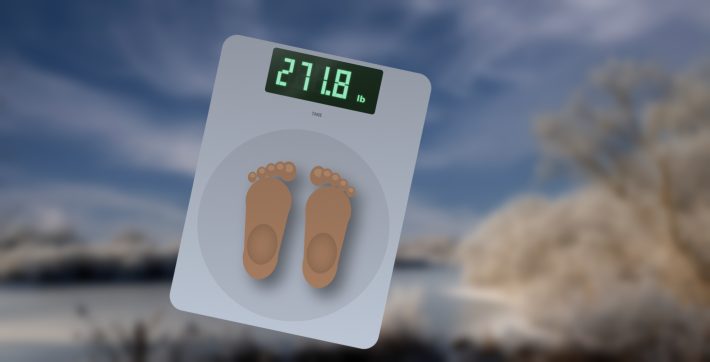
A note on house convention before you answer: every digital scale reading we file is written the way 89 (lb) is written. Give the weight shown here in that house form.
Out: 271.8 (lb)
